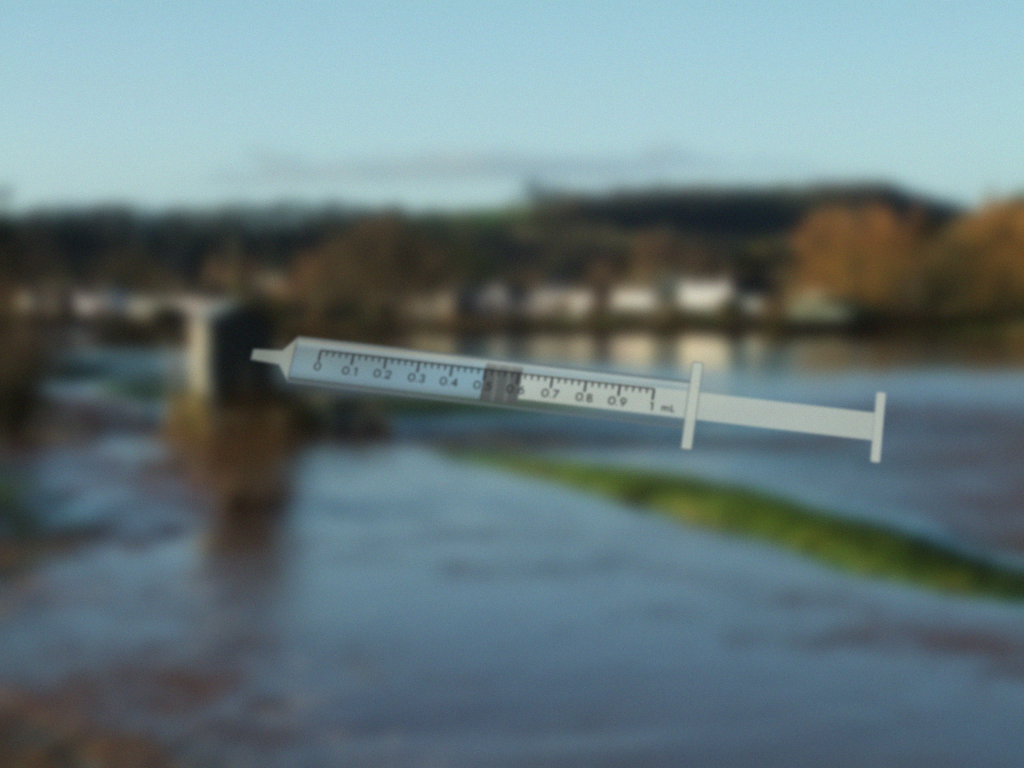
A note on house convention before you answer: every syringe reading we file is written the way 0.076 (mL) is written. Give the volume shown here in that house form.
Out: 0.5 (mL)
